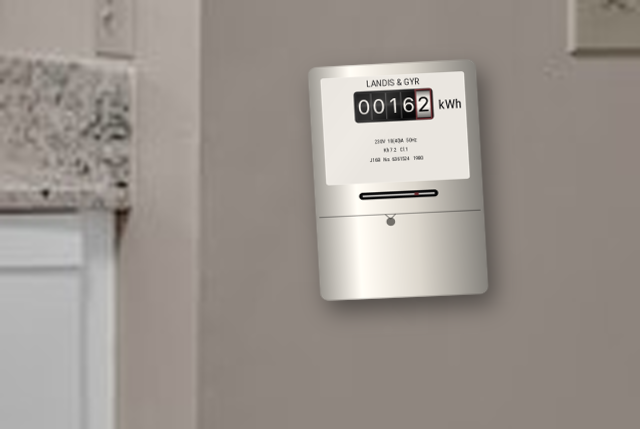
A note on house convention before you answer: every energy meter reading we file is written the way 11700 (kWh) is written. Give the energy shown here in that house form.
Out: 16.2 (kWh)
